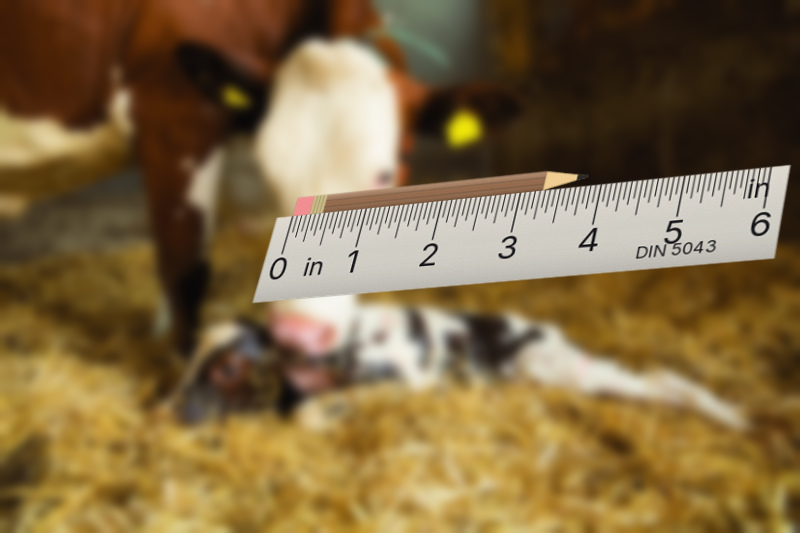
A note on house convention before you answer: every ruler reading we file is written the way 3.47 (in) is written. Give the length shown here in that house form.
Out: 3.8125 (in)
